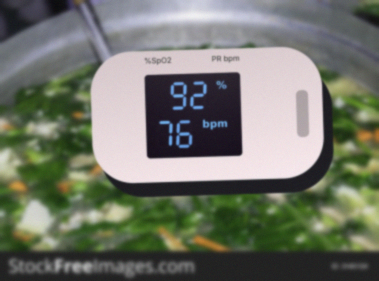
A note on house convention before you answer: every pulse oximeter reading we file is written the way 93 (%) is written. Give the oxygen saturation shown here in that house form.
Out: 92 (%)
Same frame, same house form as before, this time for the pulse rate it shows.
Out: 76 (bpm)
